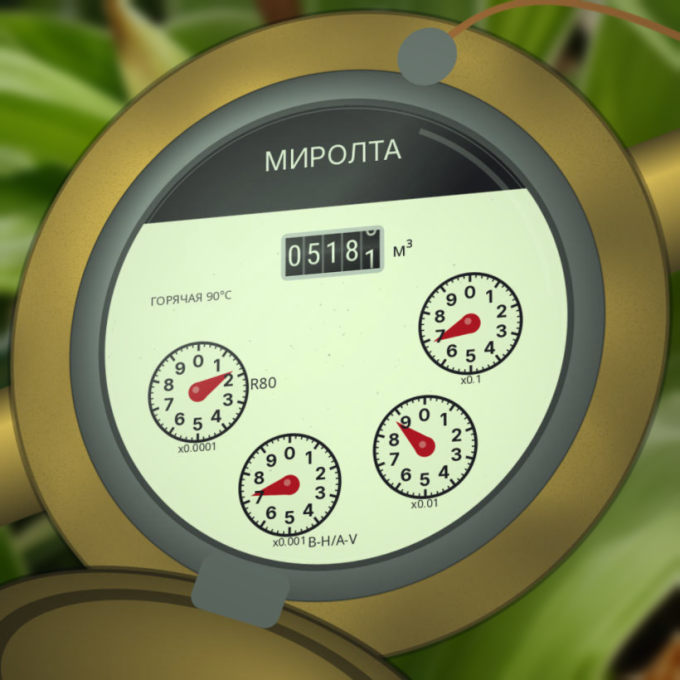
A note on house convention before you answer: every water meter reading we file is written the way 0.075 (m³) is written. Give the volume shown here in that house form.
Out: 5180.6871 (m³)
